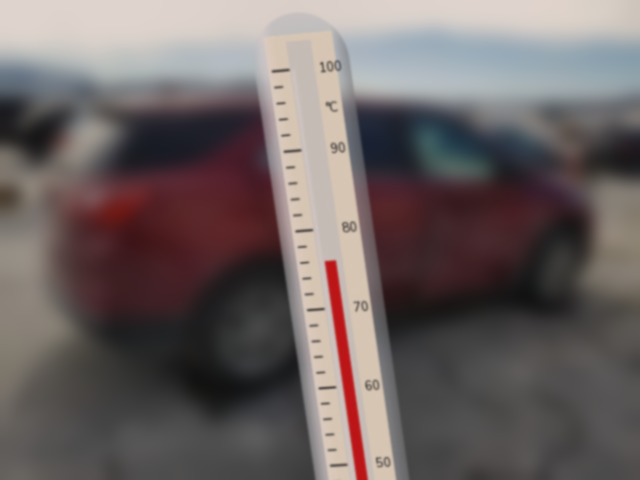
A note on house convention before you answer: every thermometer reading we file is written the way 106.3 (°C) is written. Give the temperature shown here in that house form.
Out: 76 (°C)
